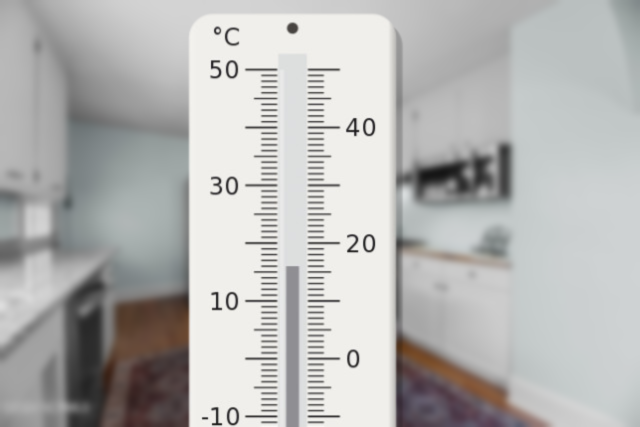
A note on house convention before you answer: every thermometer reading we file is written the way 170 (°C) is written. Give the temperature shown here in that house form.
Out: 16 (°C)
